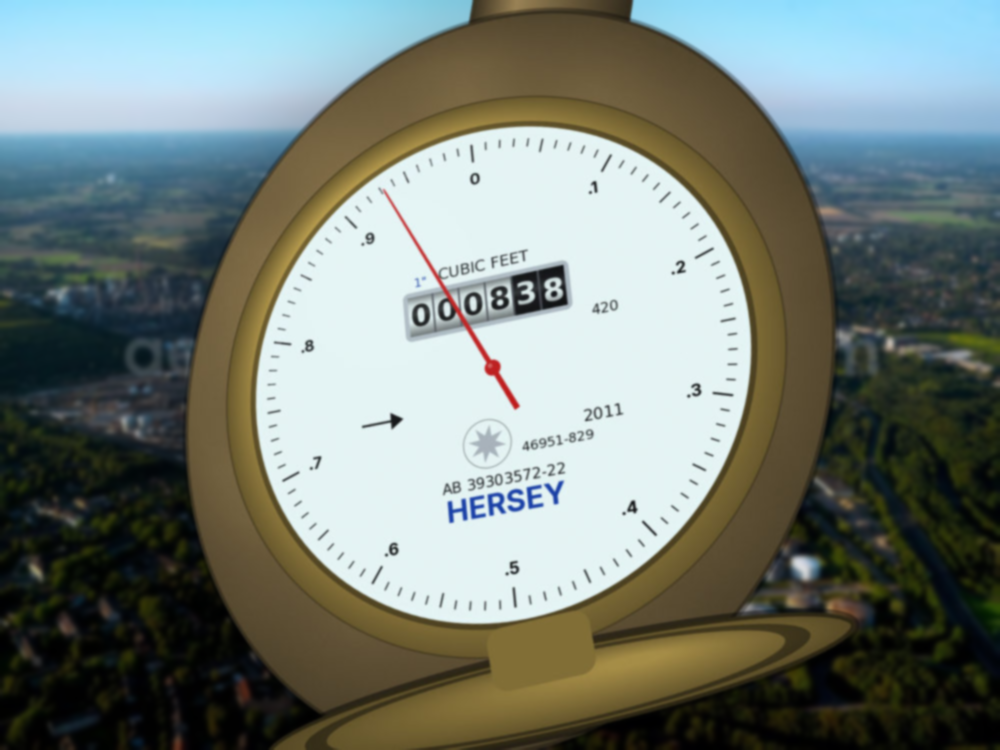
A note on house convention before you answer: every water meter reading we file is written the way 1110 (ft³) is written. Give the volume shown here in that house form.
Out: 837.93 (ft³)
